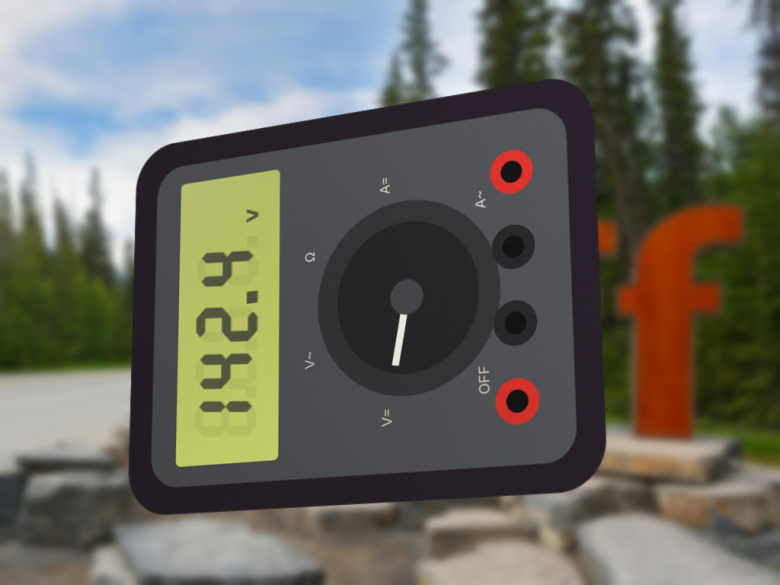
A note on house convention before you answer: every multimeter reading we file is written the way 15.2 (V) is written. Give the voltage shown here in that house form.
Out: 142.4 (V)
